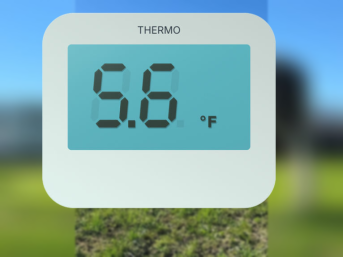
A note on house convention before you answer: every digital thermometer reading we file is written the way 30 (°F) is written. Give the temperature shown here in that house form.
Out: 5.6 (°F)
